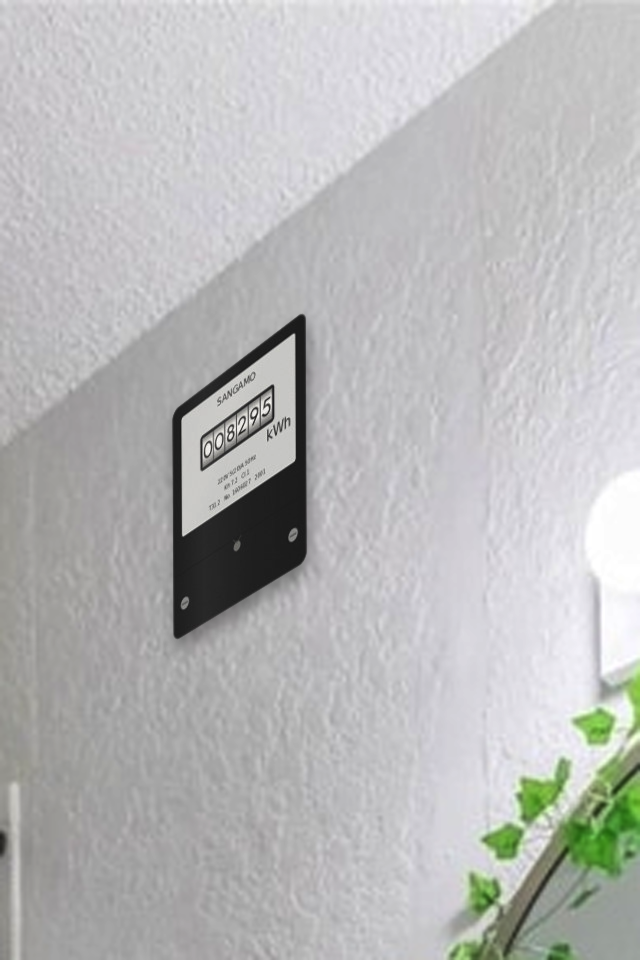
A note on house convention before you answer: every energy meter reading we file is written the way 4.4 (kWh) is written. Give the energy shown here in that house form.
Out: 8295 (kWh)
